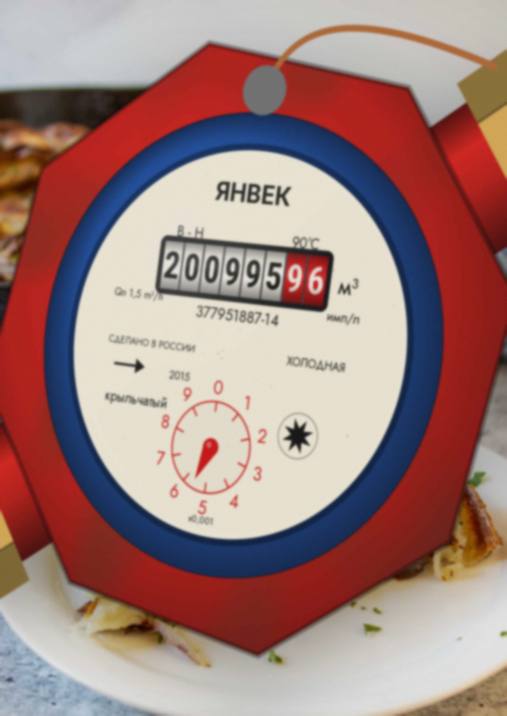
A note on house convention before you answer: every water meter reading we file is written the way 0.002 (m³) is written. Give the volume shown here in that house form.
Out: 200995.965 (m³)
